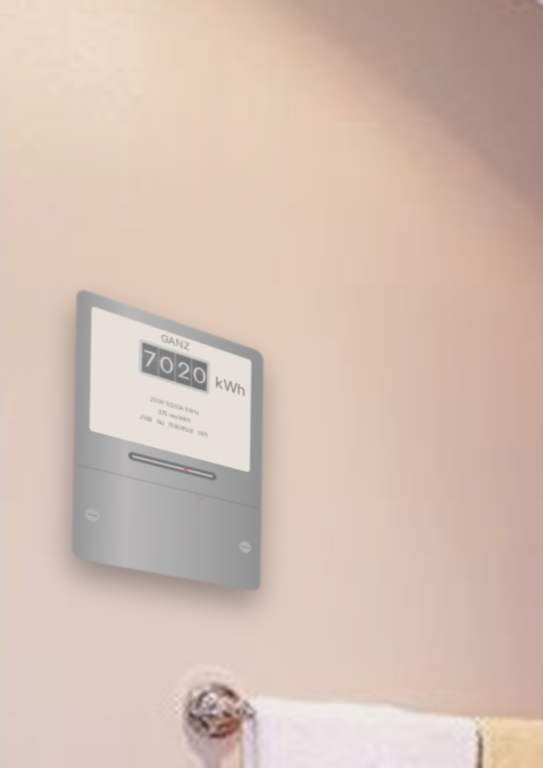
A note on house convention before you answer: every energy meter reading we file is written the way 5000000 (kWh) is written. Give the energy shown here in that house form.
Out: 7020 (kWh)
